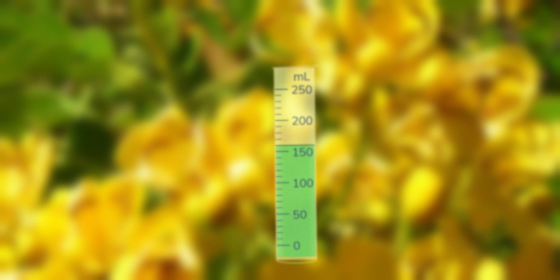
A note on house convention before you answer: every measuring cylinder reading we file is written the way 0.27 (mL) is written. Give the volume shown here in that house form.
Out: 160 (mL)
